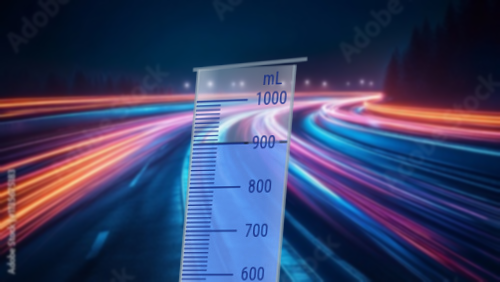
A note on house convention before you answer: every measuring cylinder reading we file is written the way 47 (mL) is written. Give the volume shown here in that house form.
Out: 900 (mL)
